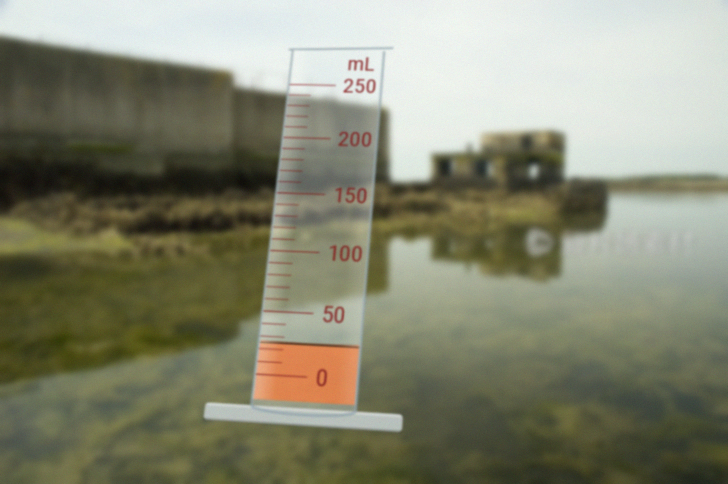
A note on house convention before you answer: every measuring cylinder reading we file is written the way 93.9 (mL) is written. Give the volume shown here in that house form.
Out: 25 (mL)
